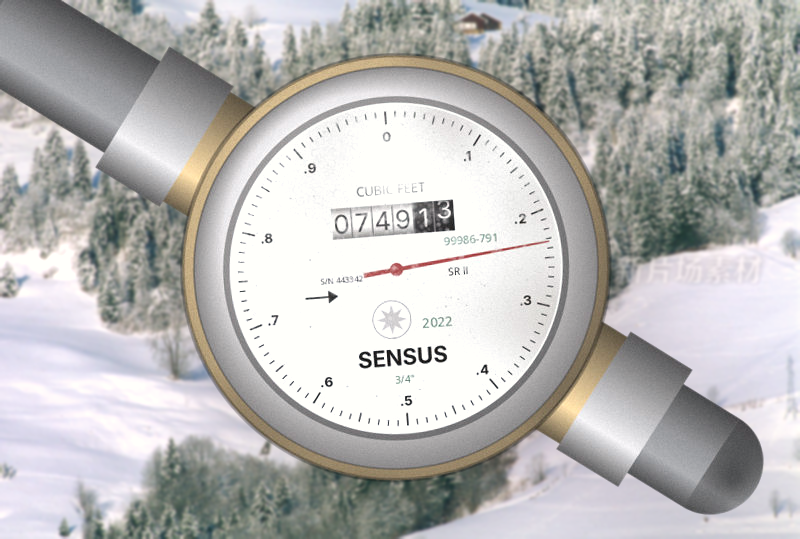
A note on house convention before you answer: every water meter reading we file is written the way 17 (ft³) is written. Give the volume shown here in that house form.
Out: 74913.23 (ft³)
